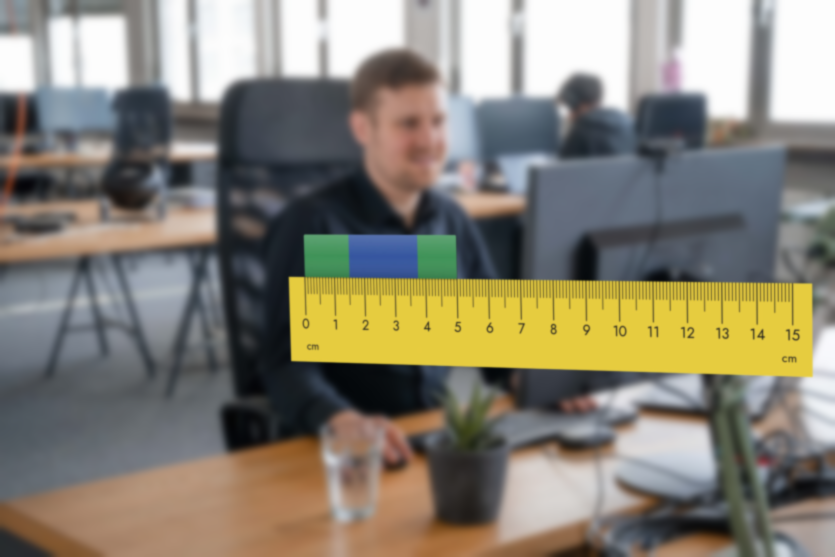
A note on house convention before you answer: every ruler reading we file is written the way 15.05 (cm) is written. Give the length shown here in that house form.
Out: 5 (cm)
